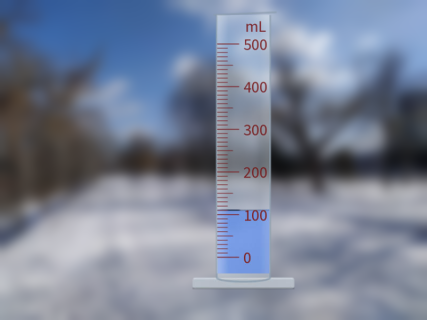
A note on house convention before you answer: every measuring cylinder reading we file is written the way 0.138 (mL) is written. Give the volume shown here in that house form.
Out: 110 (mL)
